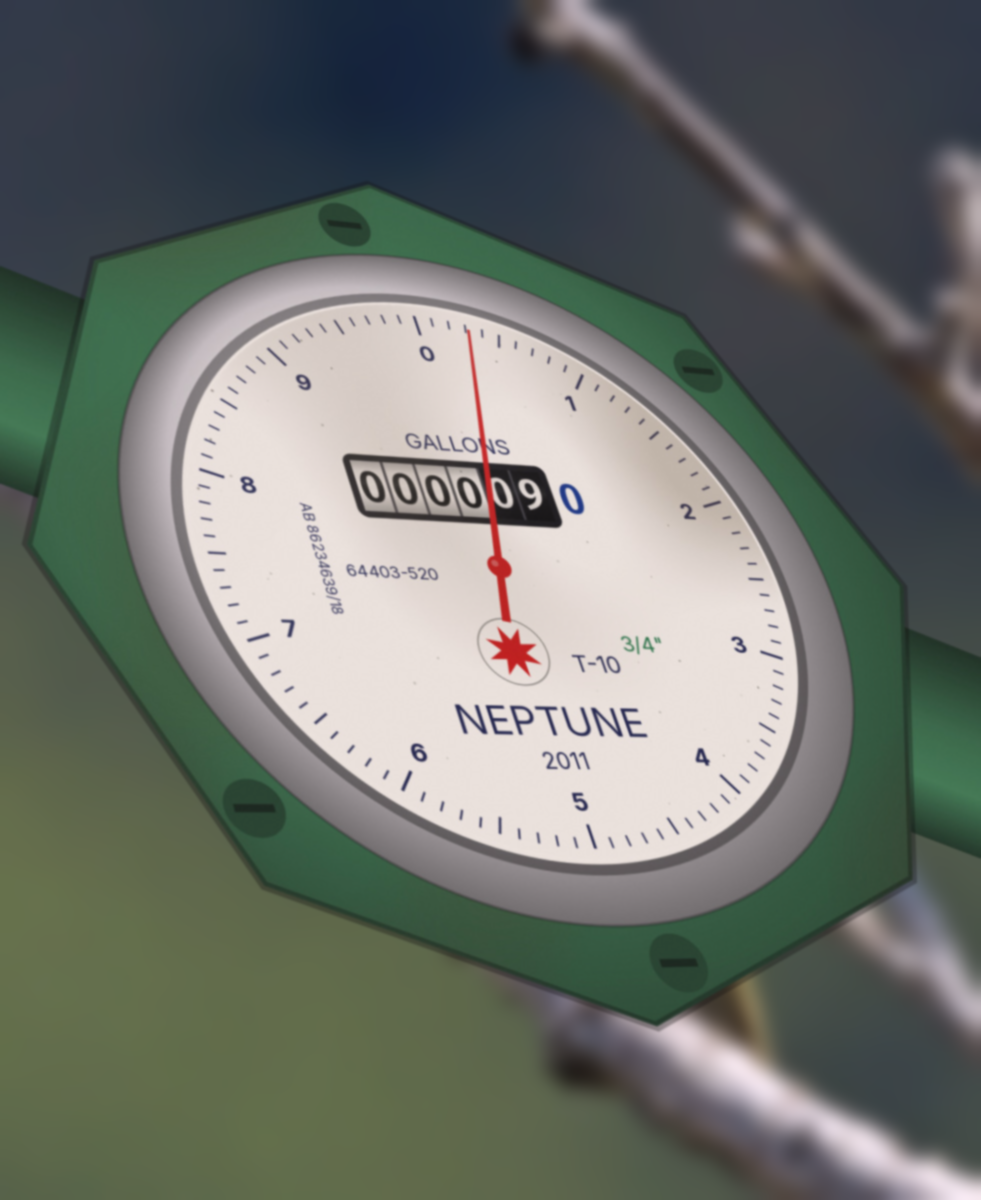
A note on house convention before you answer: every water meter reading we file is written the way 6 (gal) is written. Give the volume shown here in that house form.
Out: 90.3 (gal)
